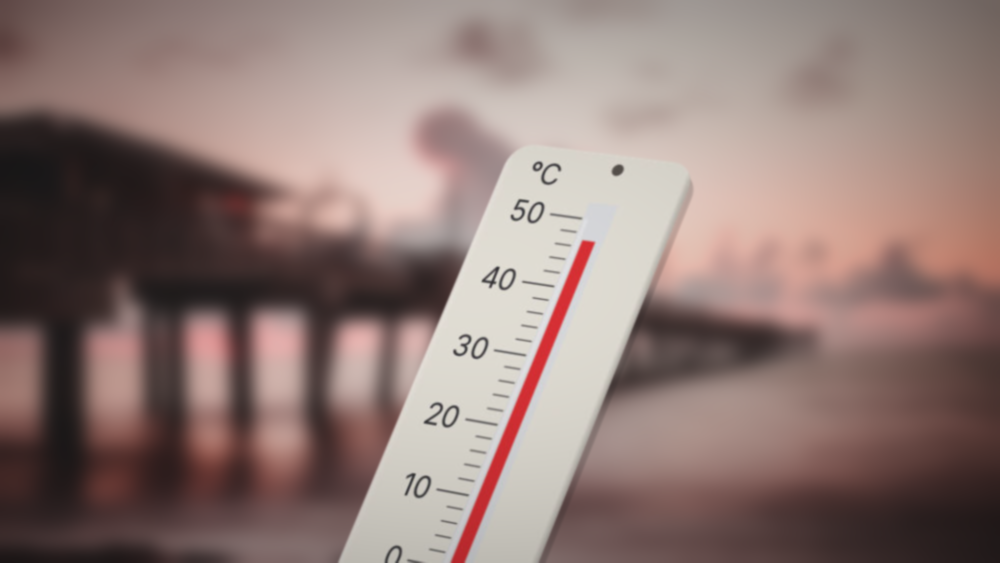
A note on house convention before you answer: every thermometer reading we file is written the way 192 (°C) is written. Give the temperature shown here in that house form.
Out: 47 (°C)
